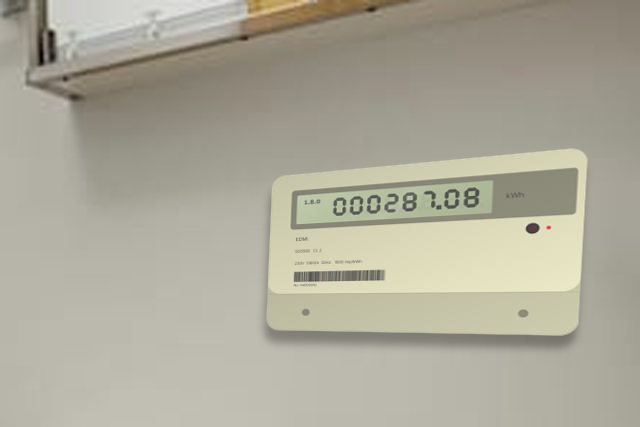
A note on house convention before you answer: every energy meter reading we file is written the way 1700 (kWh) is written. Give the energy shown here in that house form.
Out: 287.08 (kWh)
